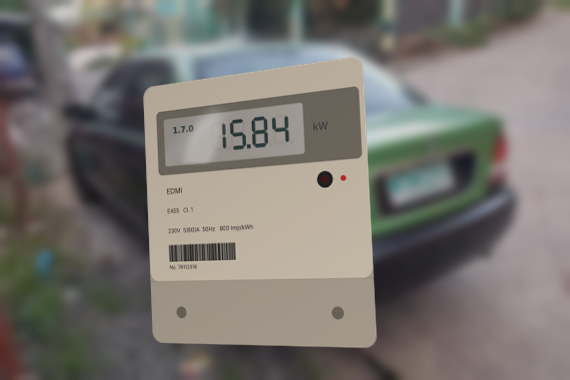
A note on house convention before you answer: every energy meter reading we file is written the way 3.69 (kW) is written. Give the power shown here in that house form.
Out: 15.84 (kW)
